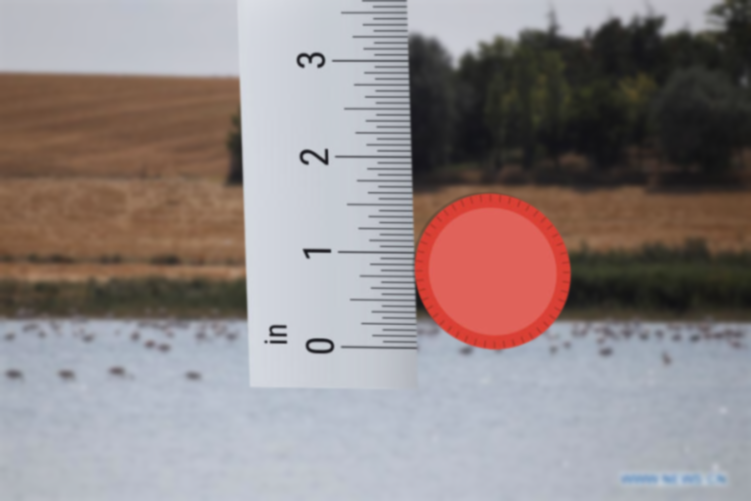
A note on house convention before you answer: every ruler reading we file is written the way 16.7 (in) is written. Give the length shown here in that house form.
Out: 1.625 (in)
